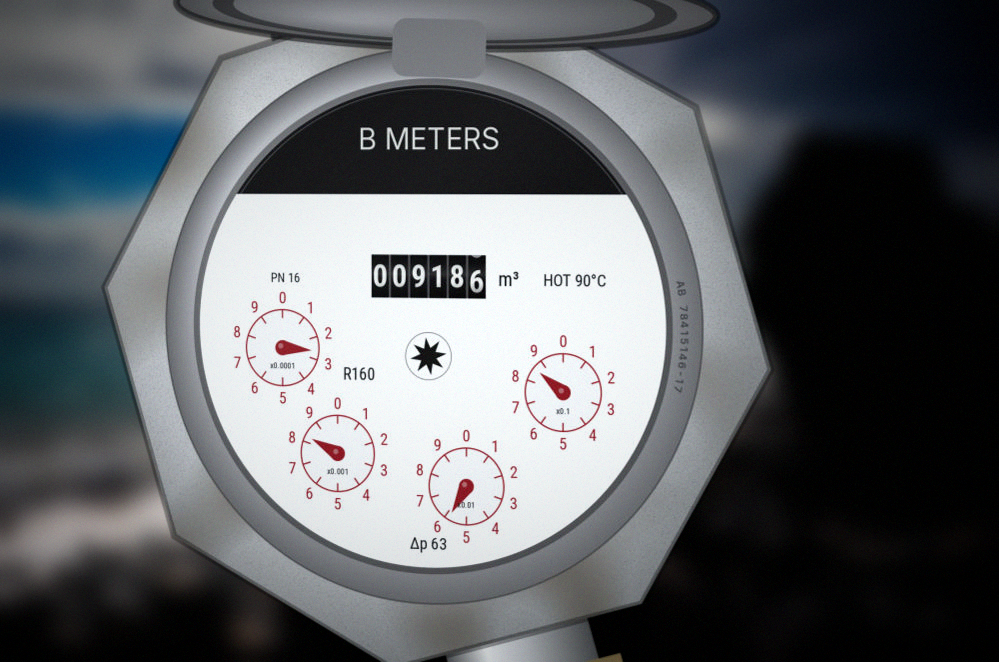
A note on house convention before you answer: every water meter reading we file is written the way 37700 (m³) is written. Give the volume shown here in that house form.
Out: 9185.8582 (m³)
